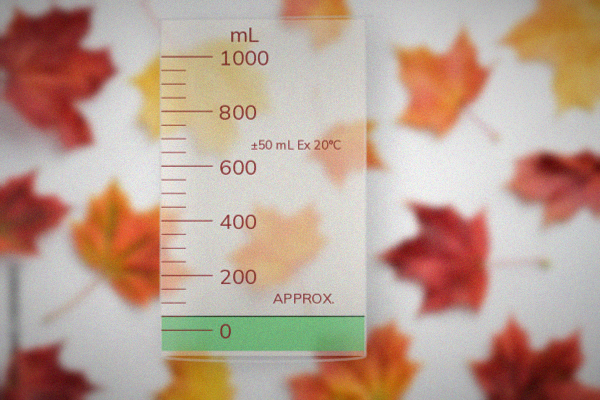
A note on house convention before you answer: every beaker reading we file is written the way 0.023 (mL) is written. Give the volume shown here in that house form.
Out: 50 (mL)
